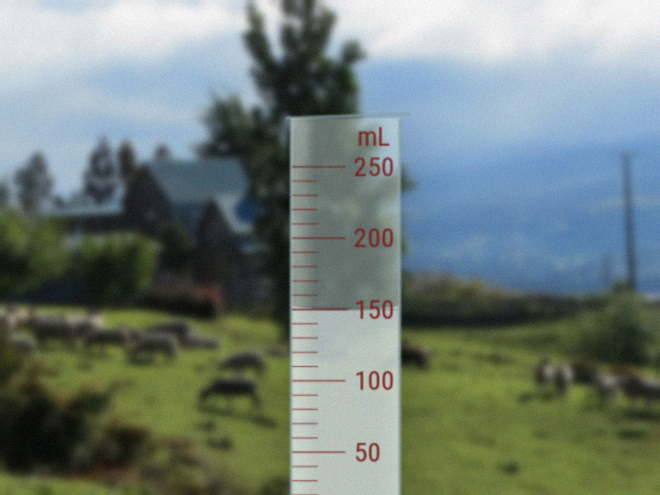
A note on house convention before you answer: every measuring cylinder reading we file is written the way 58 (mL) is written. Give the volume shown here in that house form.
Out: 150 (mL)
